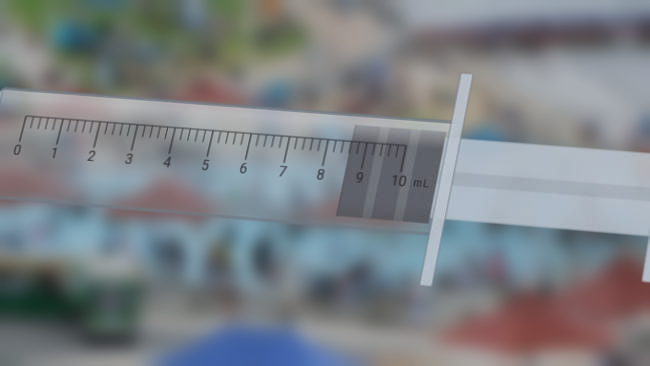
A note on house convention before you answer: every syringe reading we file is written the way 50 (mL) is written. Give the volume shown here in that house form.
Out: 8.6 (mL)
